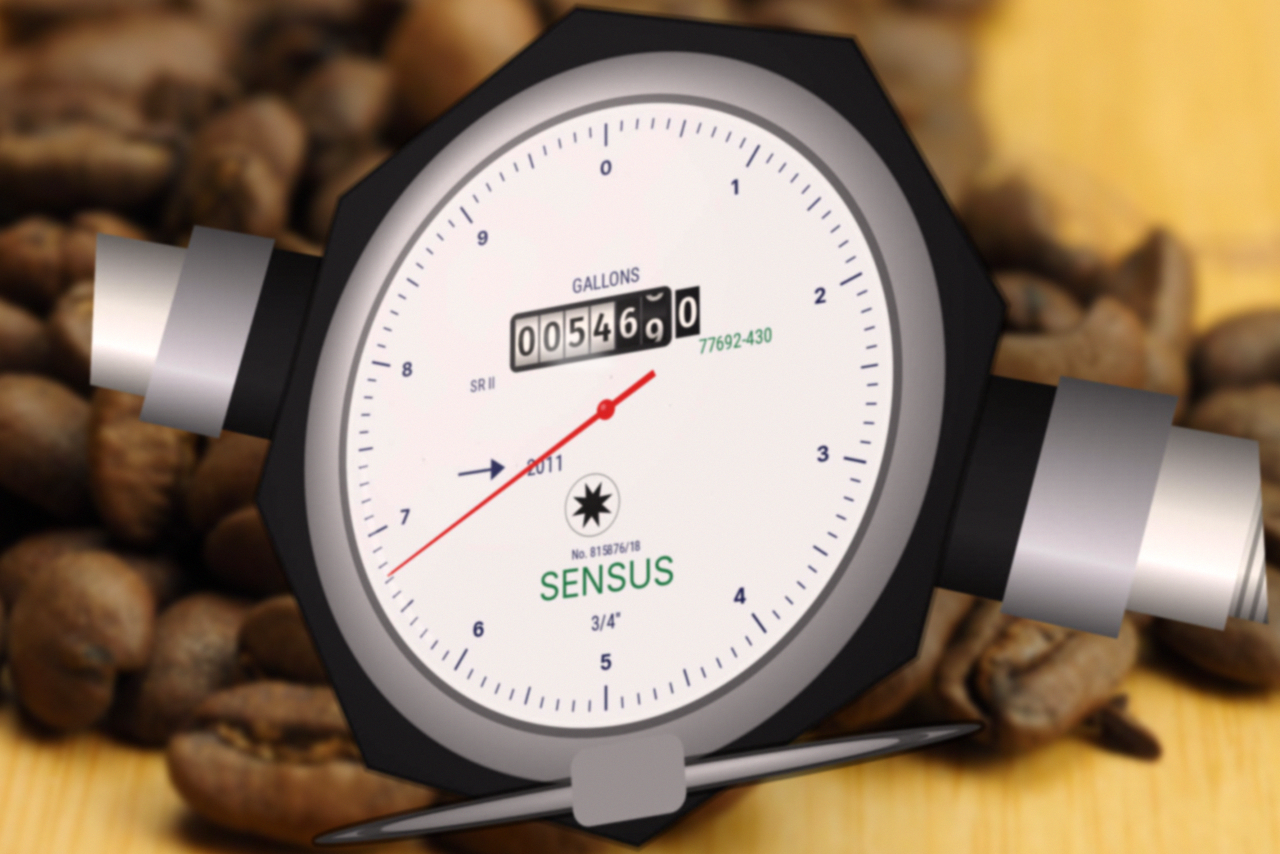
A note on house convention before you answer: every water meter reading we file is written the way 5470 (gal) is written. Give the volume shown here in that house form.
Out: 54686.7 (gal)
